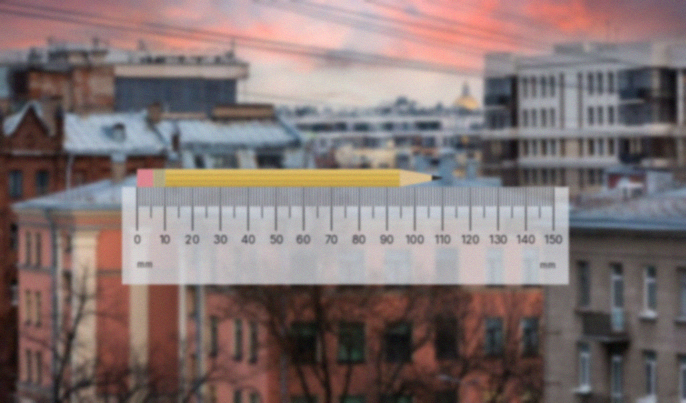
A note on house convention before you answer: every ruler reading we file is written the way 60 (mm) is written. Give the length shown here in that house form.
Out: 110 (mm)
